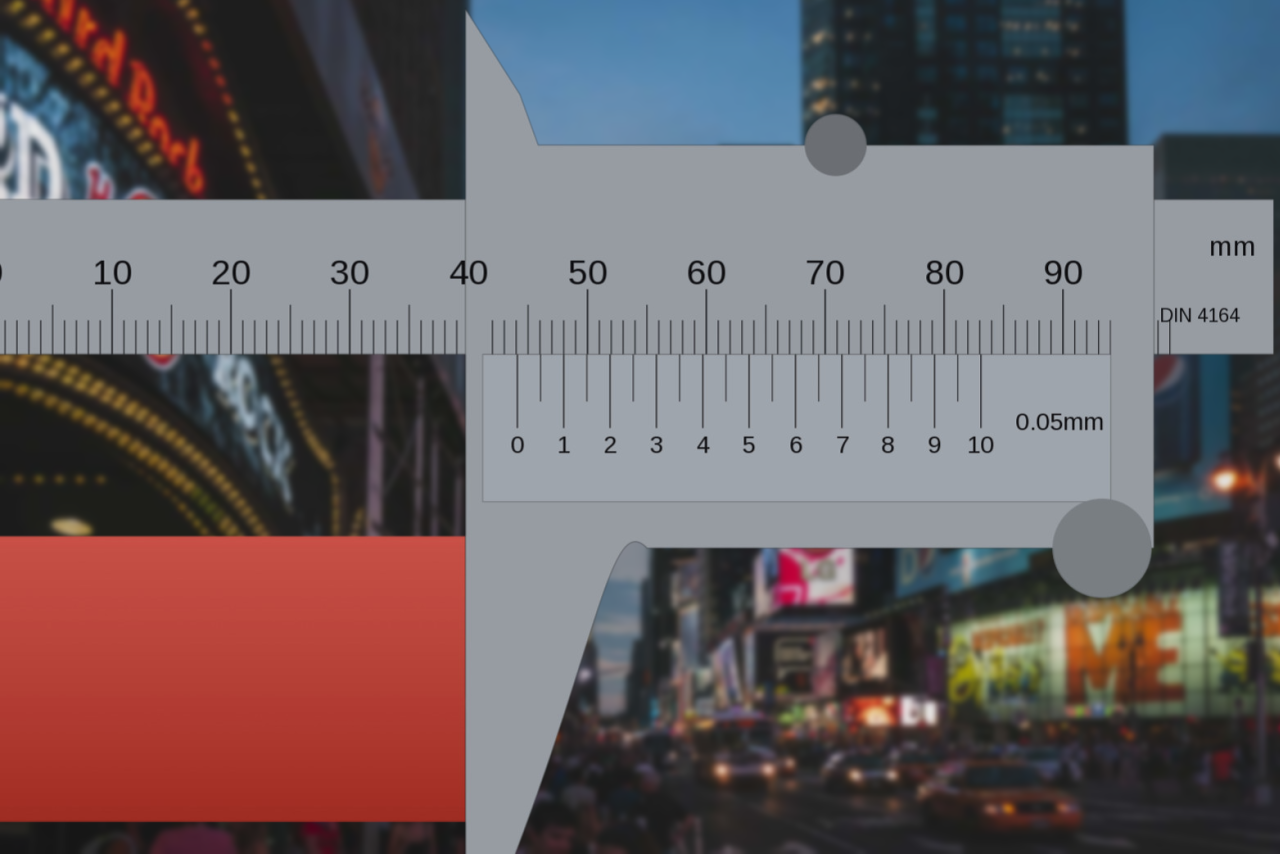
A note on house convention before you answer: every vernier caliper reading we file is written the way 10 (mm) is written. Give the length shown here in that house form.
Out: 44.1 (mm)
